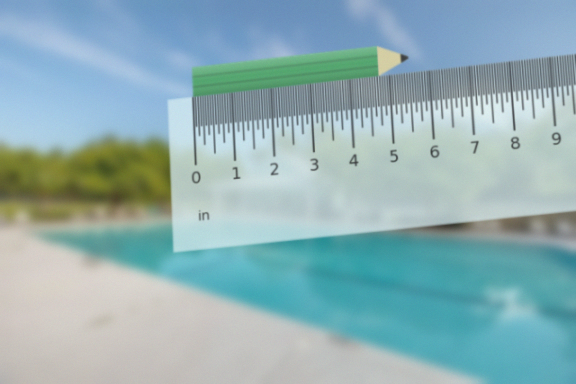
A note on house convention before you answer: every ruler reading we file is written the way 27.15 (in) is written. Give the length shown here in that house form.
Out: 5.5 (in)
